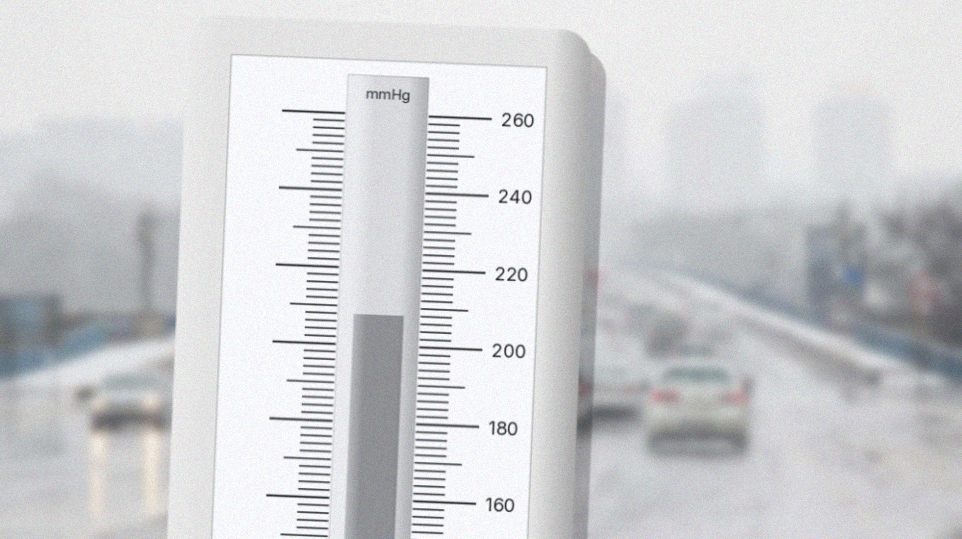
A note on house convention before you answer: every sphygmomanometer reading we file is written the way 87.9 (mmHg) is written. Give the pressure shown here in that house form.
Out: 208 (mmHg)
